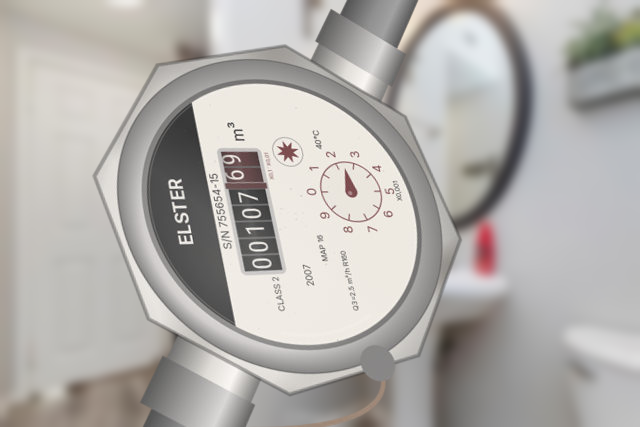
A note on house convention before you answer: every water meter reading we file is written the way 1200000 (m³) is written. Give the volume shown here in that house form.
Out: 107.692 (m³)
